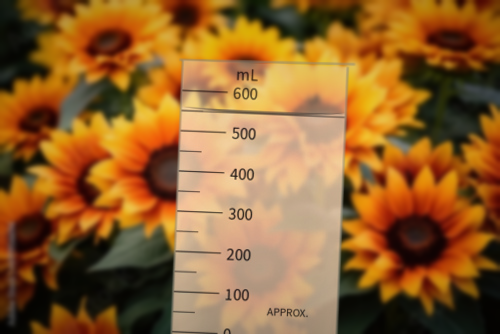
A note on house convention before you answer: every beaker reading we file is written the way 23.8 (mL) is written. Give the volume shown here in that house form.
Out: 550 (mL)
